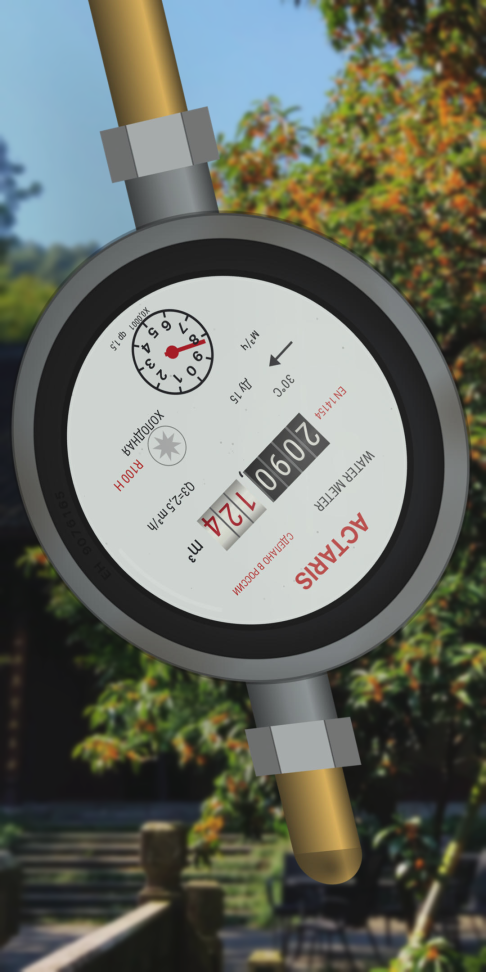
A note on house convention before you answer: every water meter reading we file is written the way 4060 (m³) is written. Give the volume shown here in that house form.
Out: 2090.1238 (m³)
